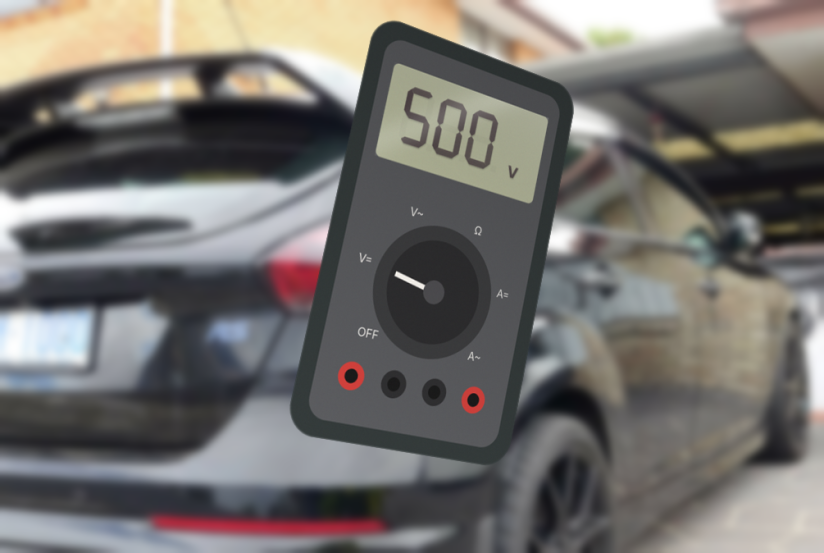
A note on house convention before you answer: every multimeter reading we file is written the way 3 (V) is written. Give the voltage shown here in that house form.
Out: 500 (V)
